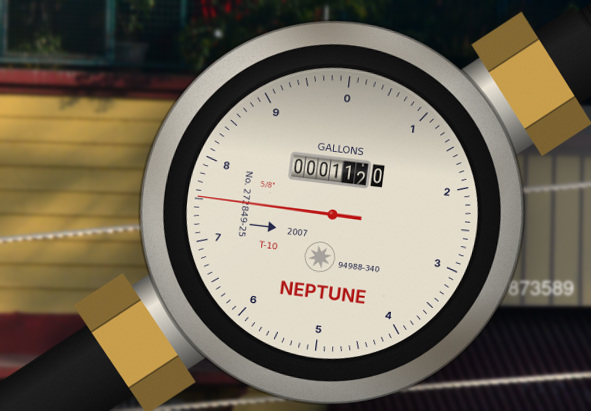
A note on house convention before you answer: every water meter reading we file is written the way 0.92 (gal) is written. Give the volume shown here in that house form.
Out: 1117.5 (gal)
